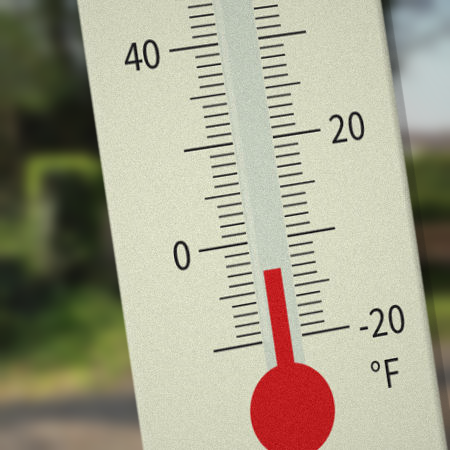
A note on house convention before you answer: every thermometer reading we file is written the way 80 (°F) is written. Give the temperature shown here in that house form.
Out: -6 (°F)
